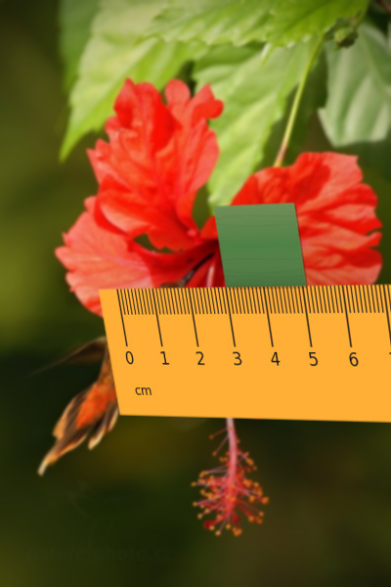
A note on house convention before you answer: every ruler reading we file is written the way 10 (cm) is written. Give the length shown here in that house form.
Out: 2.1 (cm)
